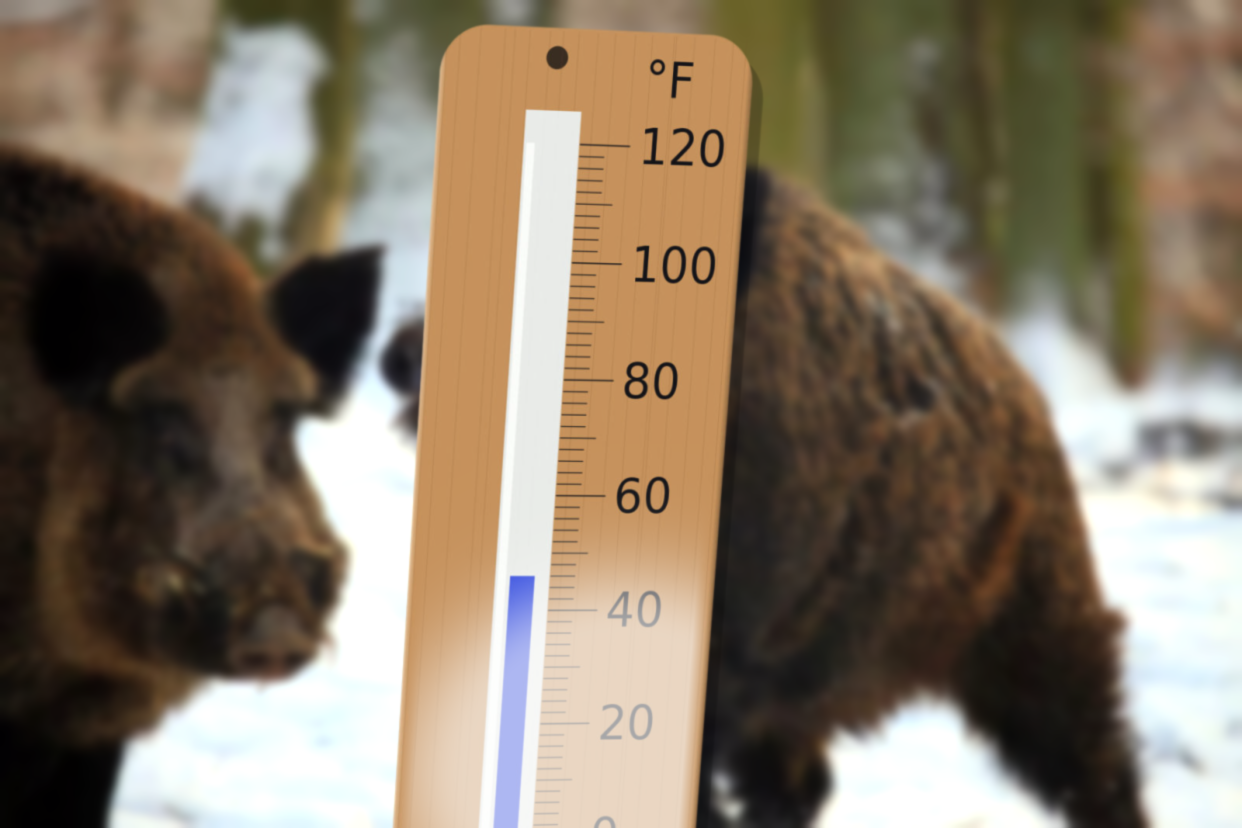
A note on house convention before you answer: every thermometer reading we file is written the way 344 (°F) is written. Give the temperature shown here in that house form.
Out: 46 (°F)
